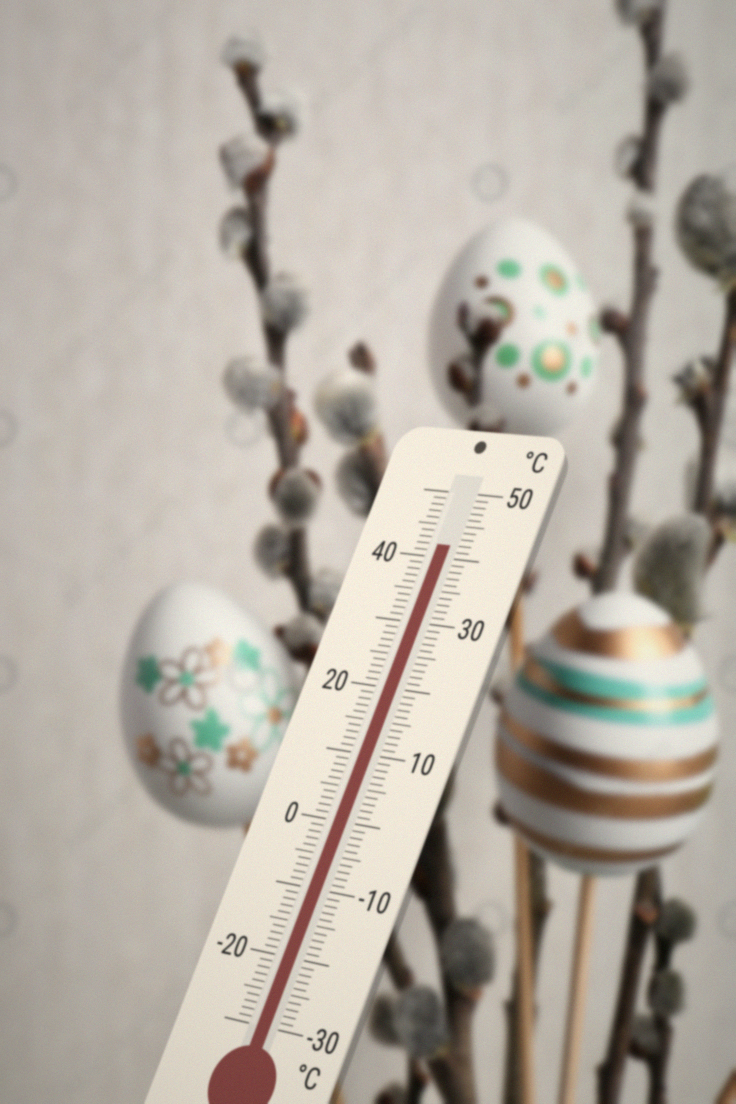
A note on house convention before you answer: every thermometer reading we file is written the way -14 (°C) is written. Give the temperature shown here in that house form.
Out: 42 (°C)
